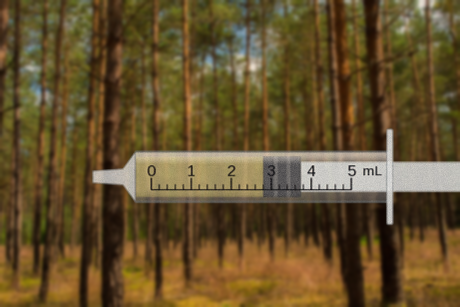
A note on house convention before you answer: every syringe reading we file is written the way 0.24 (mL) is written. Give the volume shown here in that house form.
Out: 2.8 (mL)
